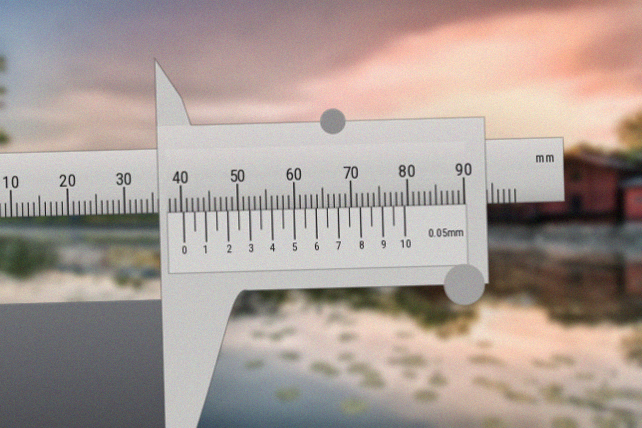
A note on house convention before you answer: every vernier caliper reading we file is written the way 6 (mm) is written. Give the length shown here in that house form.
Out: 40.4 (mm)
